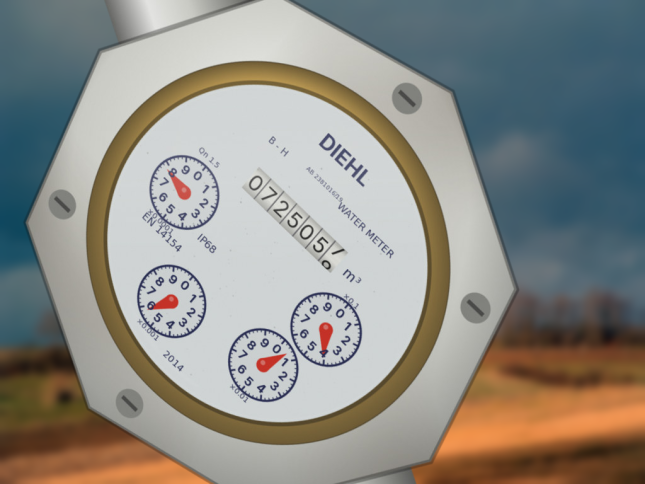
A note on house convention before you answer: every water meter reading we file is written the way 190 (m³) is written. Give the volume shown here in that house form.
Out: 725057.4057 (m³)
